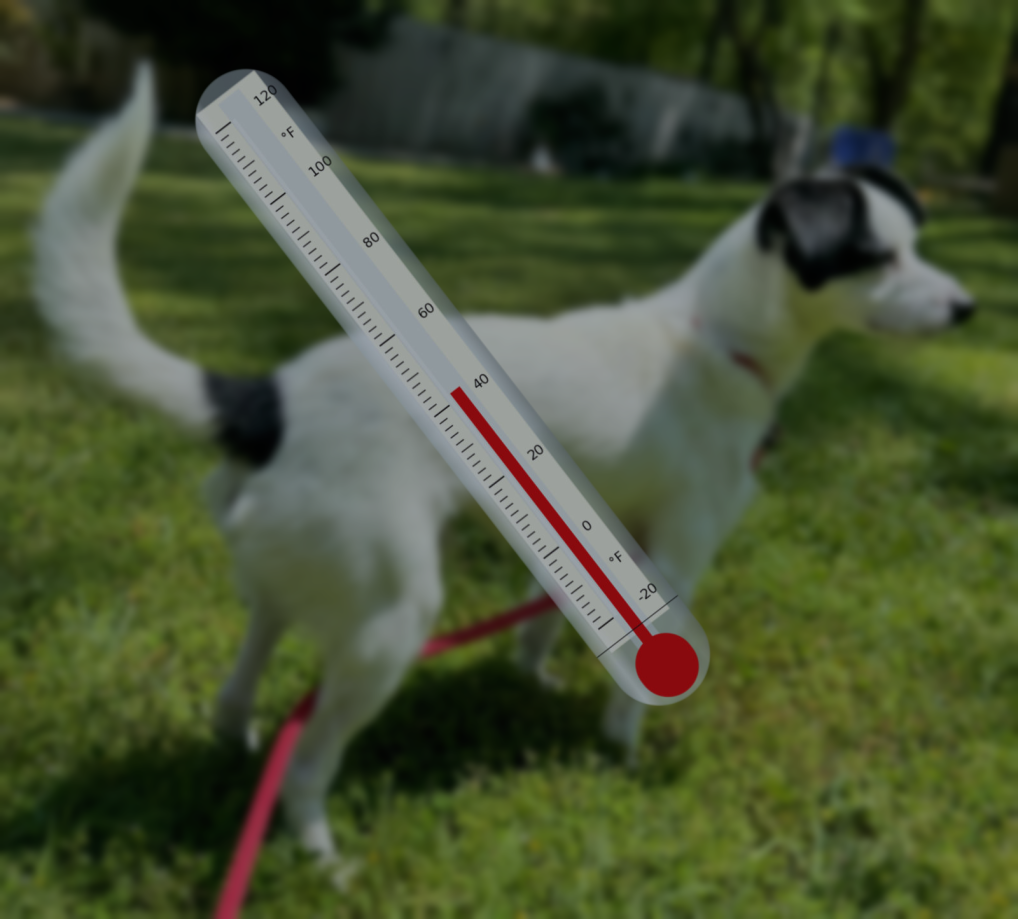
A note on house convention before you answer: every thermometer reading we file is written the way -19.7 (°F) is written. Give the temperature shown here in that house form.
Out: 42 (°F)
